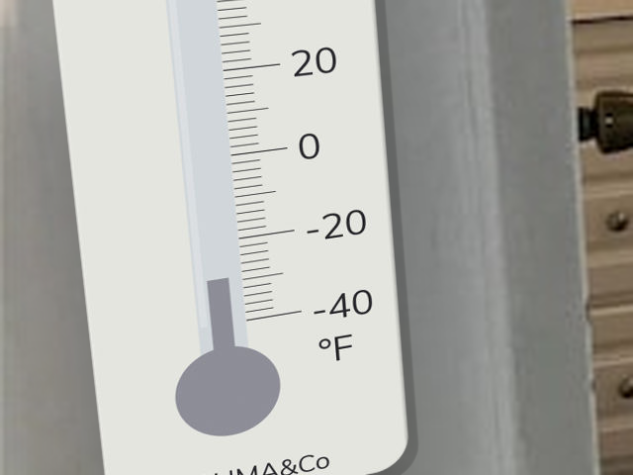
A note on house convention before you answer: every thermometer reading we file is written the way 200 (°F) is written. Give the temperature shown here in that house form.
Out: -29 (°F)
